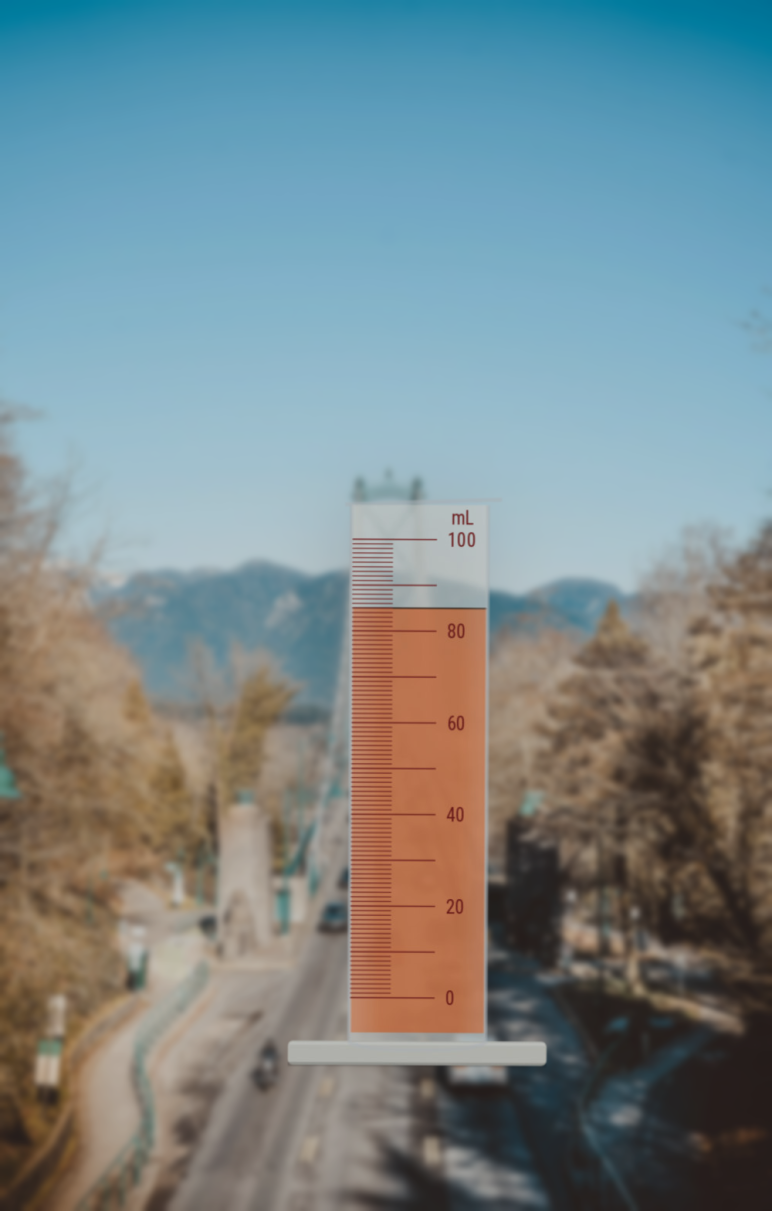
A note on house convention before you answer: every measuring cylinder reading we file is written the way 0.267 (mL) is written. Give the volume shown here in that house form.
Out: 85 (mL)
